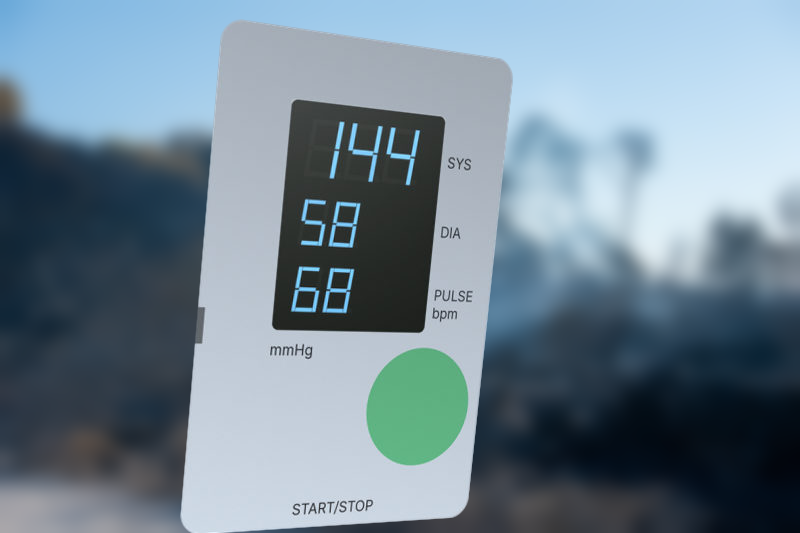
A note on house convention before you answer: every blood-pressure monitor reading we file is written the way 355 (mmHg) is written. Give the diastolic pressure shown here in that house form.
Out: 58 (mmHg)
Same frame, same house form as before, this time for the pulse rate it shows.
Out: 68 (bpm)
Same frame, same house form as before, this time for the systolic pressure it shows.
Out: 144 (mmHg)
